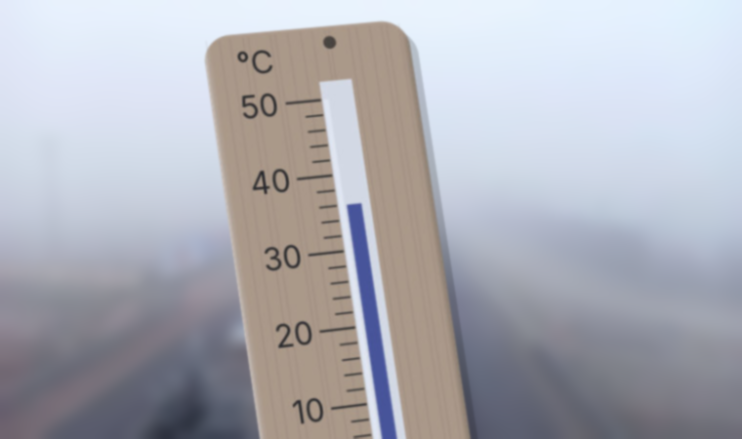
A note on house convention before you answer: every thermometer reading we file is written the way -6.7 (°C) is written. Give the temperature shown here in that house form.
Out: 36 (°C)
